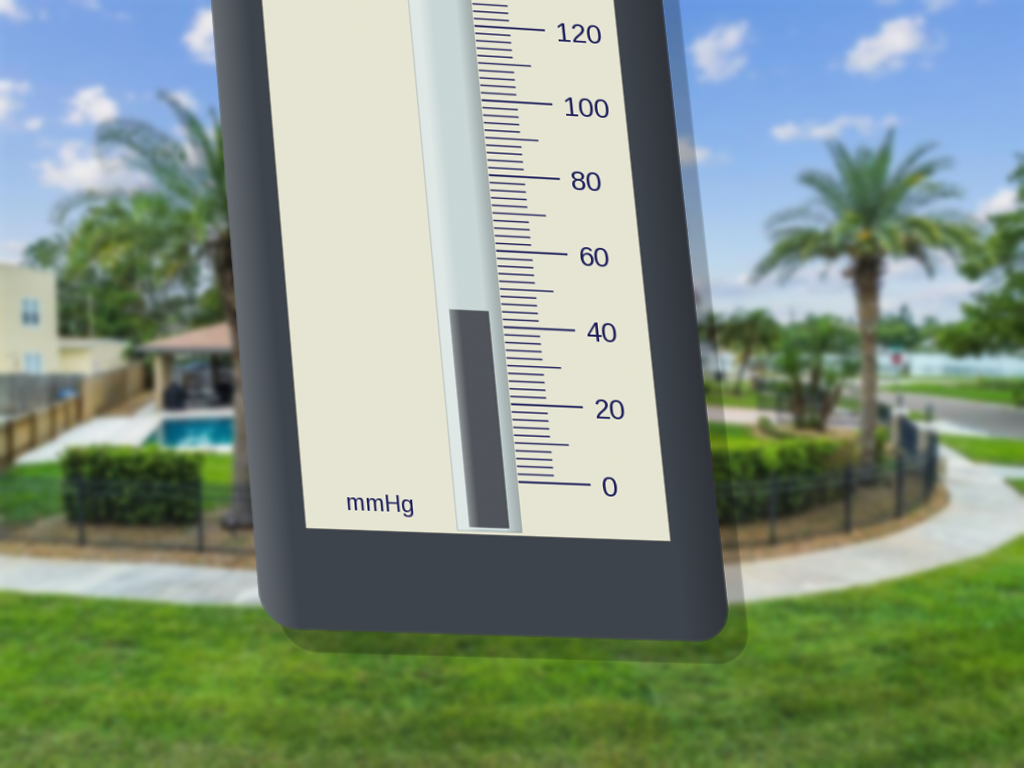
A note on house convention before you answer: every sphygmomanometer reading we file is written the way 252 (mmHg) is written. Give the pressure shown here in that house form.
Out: 44 (mmHg)
